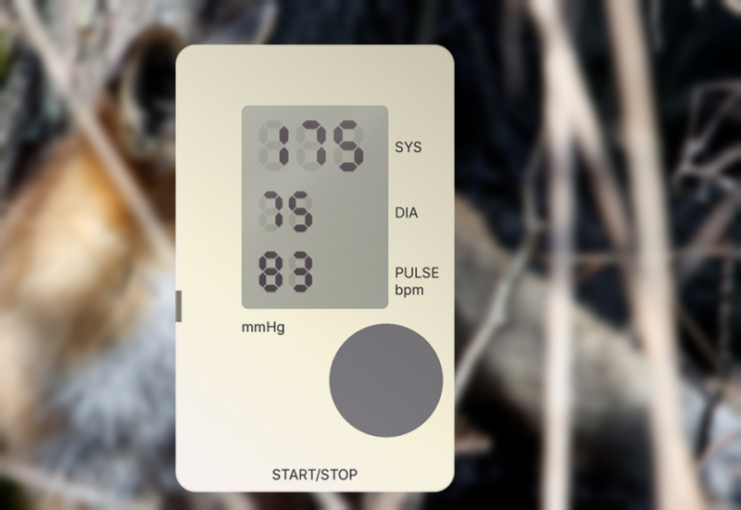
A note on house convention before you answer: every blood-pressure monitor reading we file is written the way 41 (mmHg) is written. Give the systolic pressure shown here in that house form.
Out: 175 (mmHg)
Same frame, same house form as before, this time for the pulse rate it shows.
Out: 83 (bpm)
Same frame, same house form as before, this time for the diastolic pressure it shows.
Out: 75 (mmHg)
